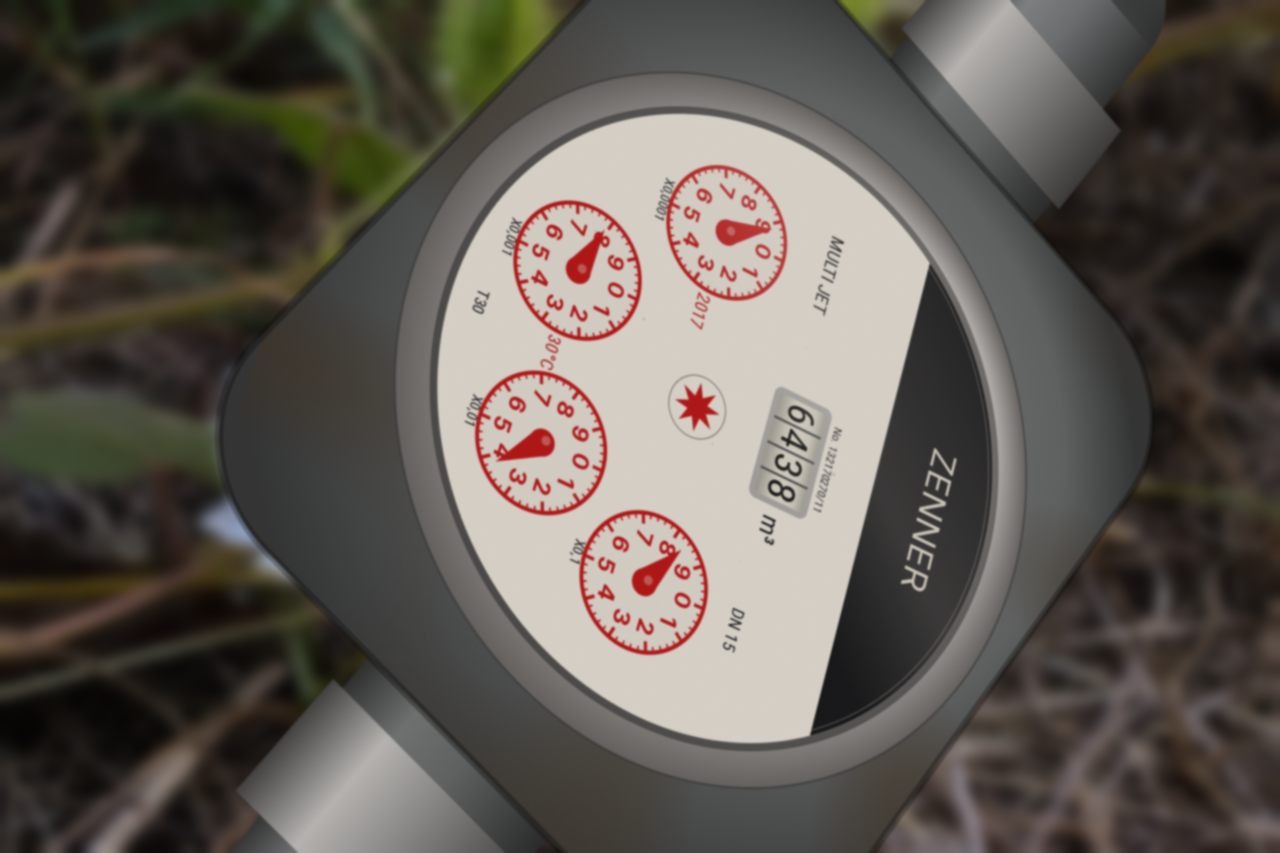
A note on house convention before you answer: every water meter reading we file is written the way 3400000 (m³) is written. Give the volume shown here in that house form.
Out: 6438.8379 (m³)
